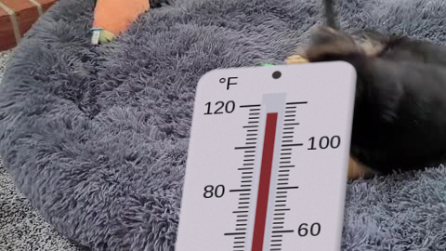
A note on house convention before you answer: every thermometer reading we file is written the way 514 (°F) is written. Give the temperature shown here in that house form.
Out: 116 (°F)
